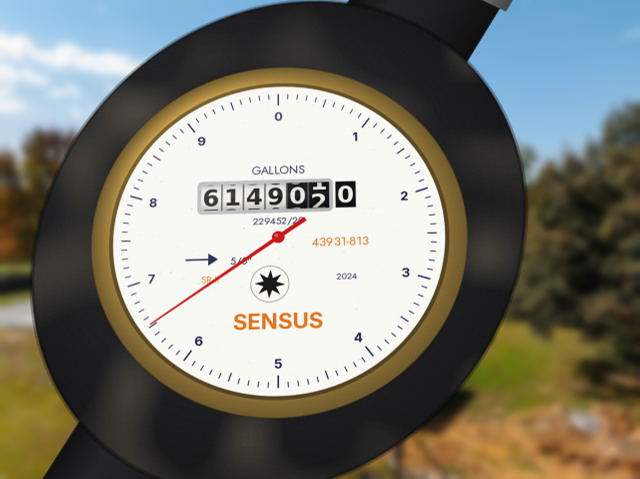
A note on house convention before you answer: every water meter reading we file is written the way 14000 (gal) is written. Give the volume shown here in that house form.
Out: 6149016.5 (gal)
